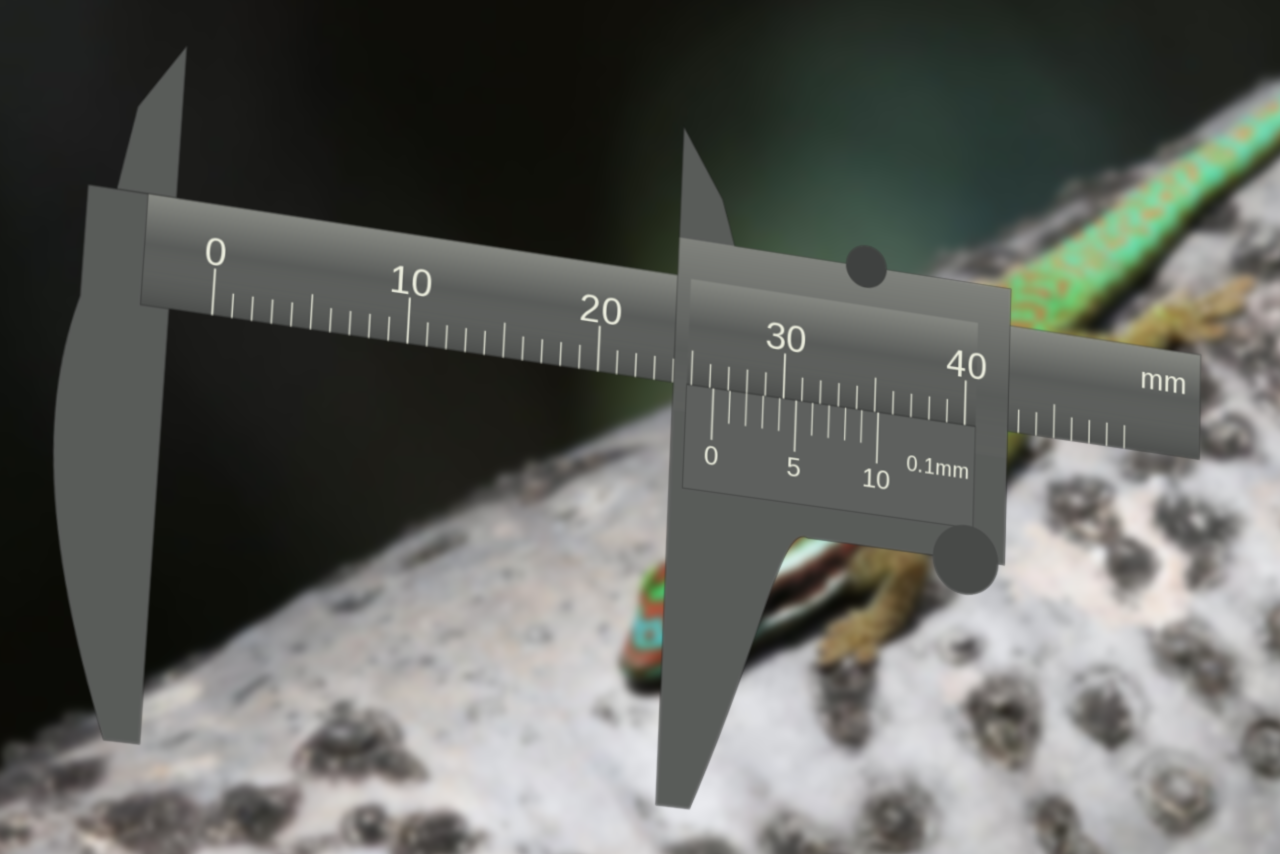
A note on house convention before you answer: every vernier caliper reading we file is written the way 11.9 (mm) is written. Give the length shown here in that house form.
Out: 26.2 (mm)
